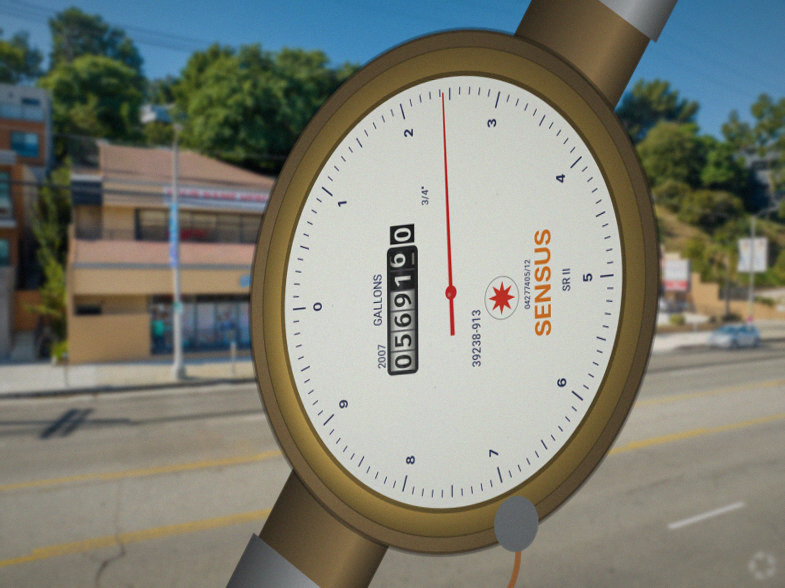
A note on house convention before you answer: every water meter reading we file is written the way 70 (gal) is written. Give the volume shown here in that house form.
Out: 569162.4 (gal)
